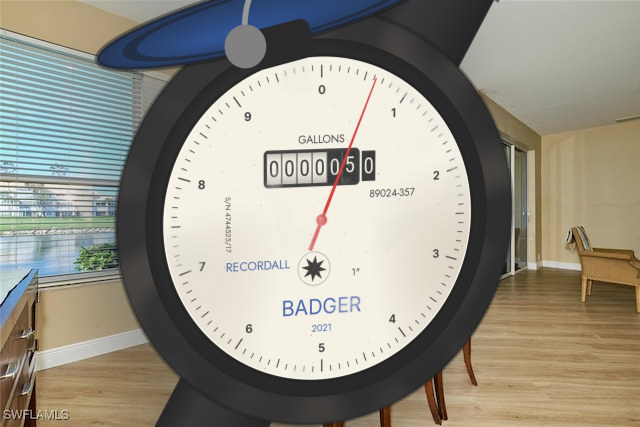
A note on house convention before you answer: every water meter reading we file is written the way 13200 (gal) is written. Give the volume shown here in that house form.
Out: 50.6 (gal)
